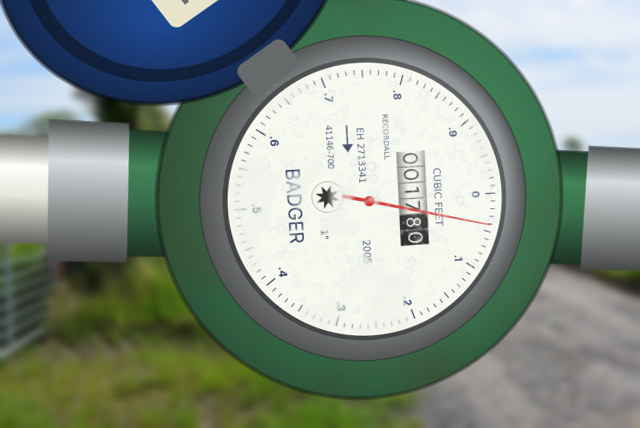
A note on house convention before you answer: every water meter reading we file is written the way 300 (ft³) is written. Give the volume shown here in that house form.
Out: 1780.04 (ft³)
